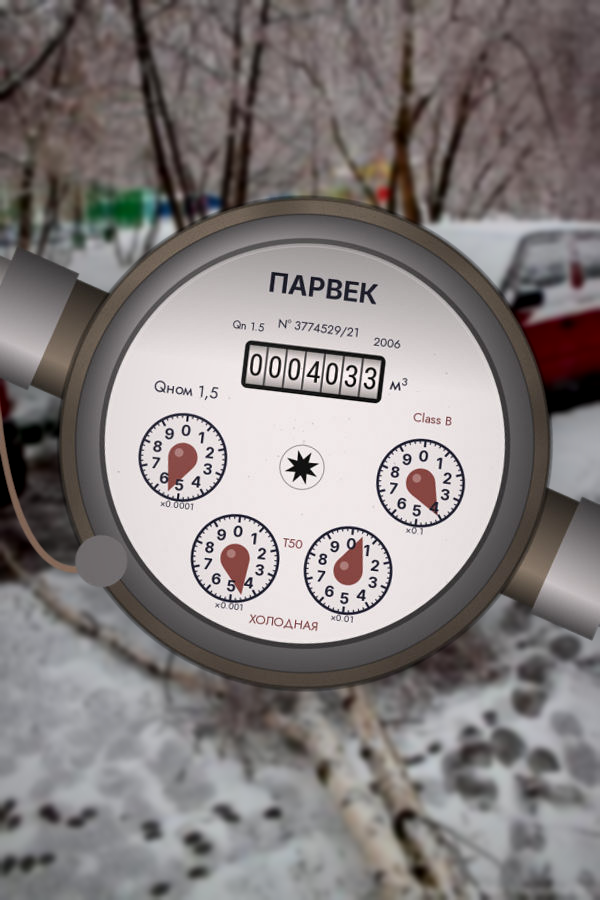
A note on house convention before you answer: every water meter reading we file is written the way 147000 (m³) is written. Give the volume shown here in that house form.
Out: 4033.4045 (m³)
